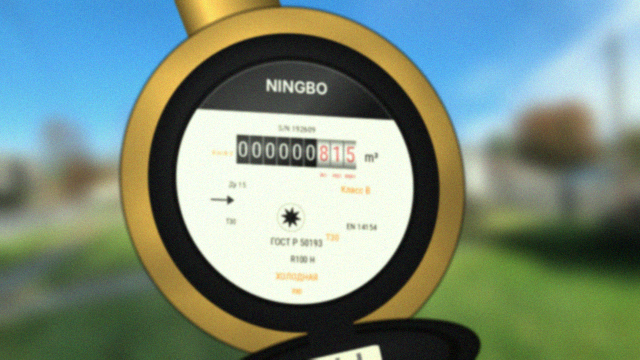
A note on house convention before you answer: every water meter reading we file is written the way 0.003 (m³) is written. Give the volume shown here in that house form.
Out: 0.815 (m³)
